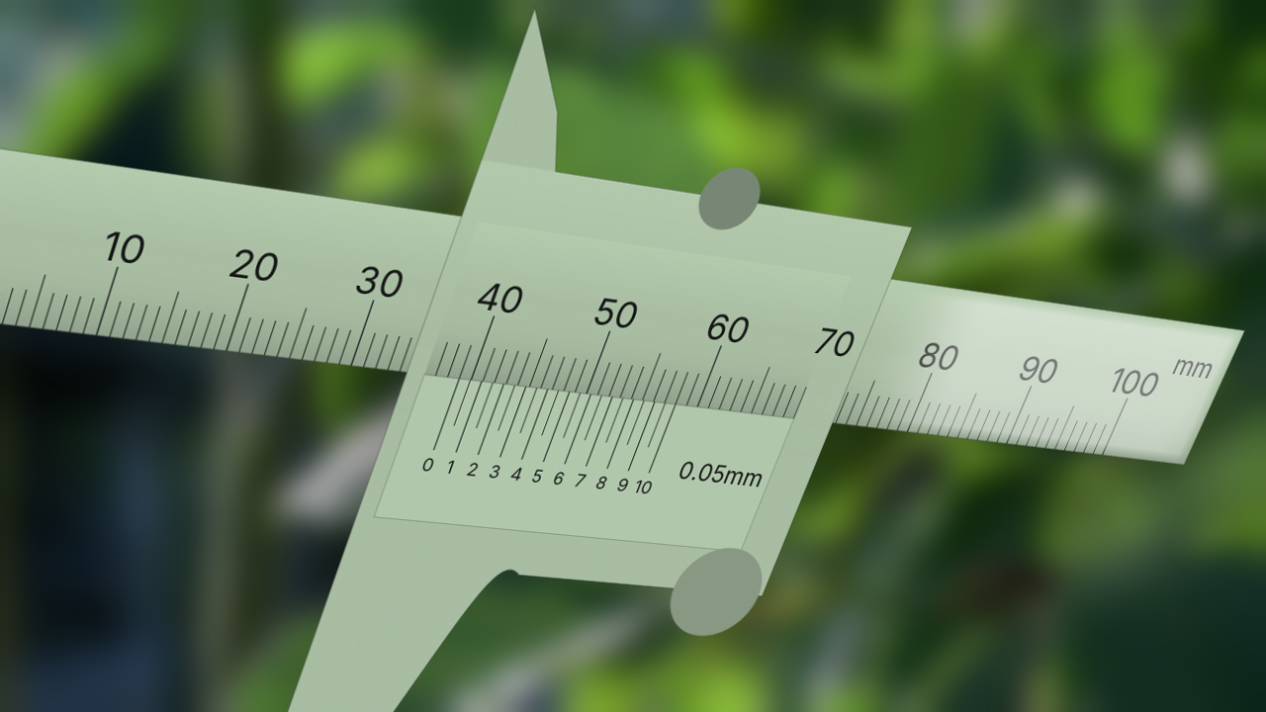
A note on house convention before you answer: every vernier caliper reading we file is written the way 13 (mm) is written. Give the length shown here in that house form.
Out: 39.0 (mm)
